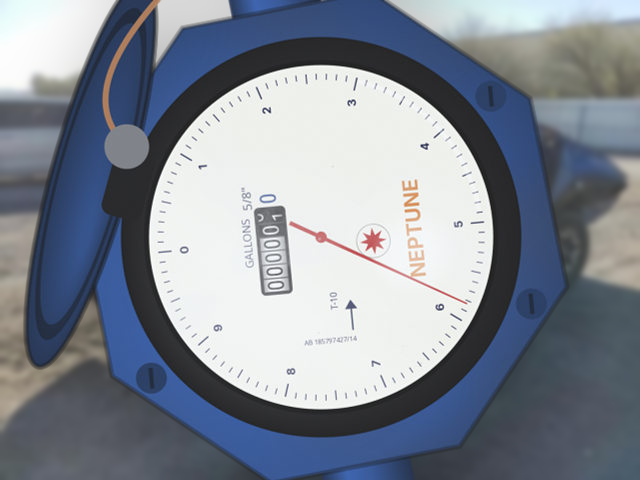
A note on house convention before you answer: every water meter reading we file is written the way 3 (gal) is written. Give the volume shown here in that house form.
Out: 5.8 (gal)
